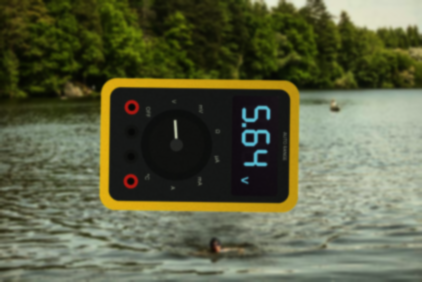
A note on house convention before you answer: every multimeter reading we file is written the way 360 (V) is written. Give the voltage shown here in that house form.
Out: 5.64 (V)
